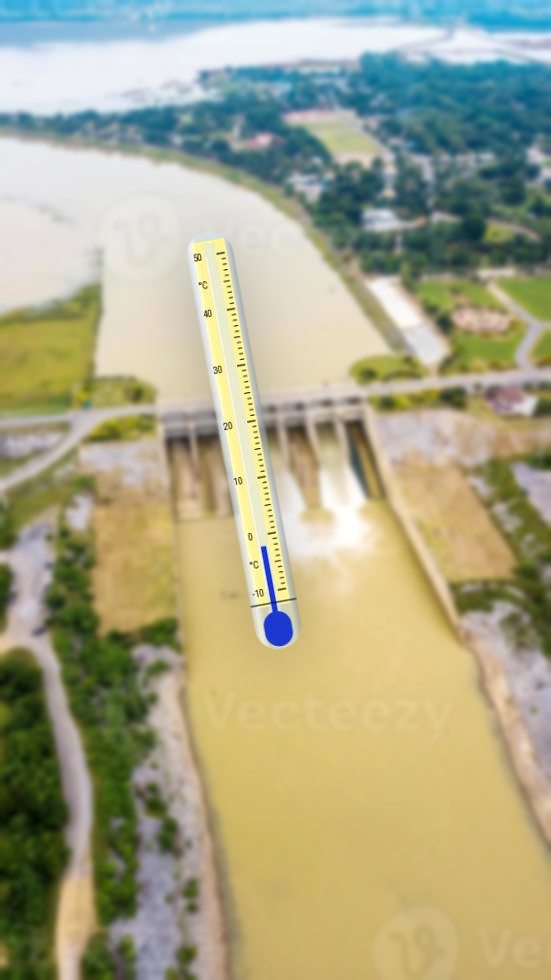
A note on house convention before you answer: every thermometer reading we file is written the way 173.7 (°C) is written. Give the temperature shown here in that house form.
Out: -2 (°C)
